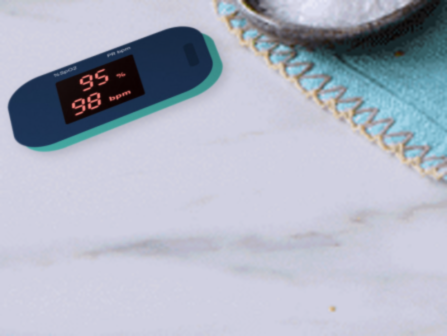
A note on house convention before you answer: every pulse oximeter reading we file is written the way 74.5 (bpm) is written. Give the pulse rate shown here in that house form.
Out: 98 (bpm)
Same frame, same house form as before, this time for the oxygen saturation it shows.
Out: 95 (%)
